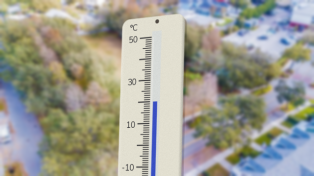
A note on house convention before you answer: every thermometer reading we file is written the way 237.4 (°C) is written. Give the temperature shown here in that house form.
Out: 20 (°C)
